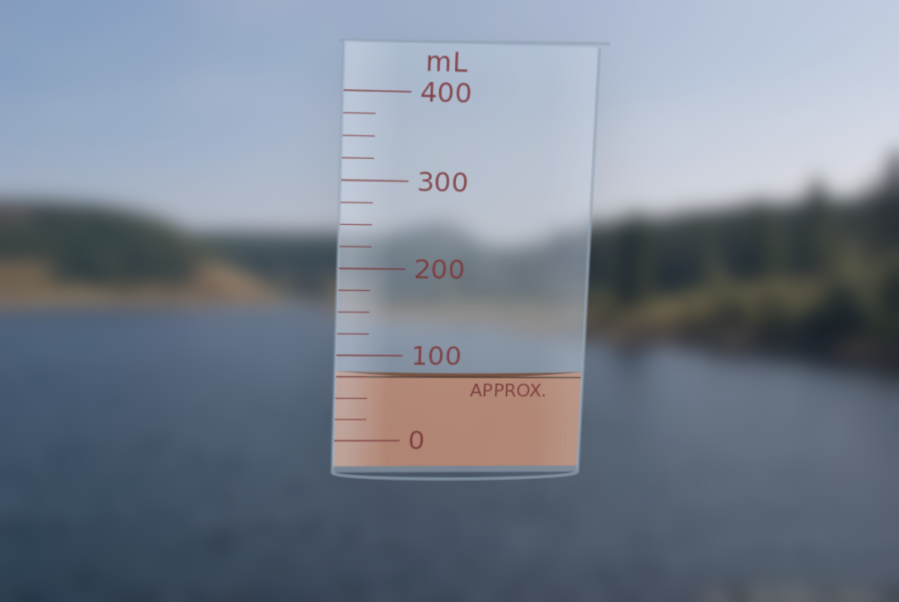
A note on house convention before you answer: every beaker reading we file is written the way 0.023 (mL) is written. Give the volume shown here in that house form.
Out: 75 (mL)
